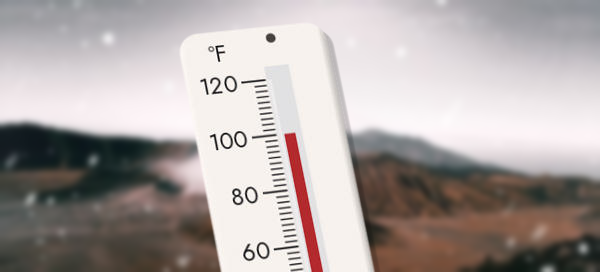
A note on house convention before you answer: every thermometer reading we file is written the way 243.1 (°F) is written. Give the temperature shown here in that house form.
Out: 100 (°F)
